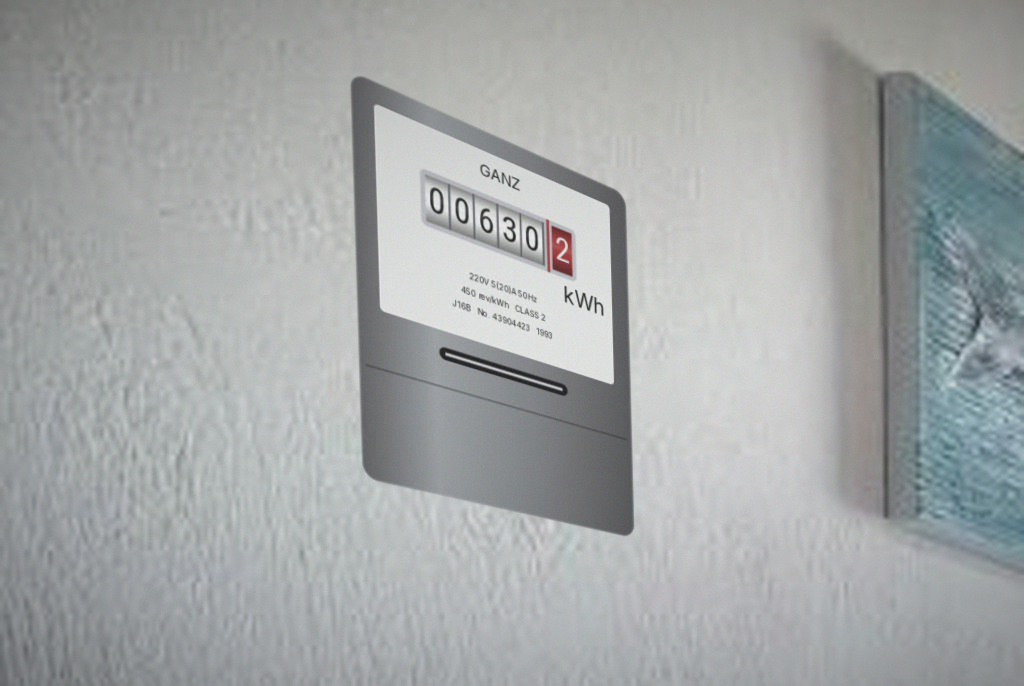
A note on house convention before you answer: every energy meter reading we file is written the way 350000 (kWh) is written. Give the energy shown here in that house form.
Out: 630.2 (kWh)
